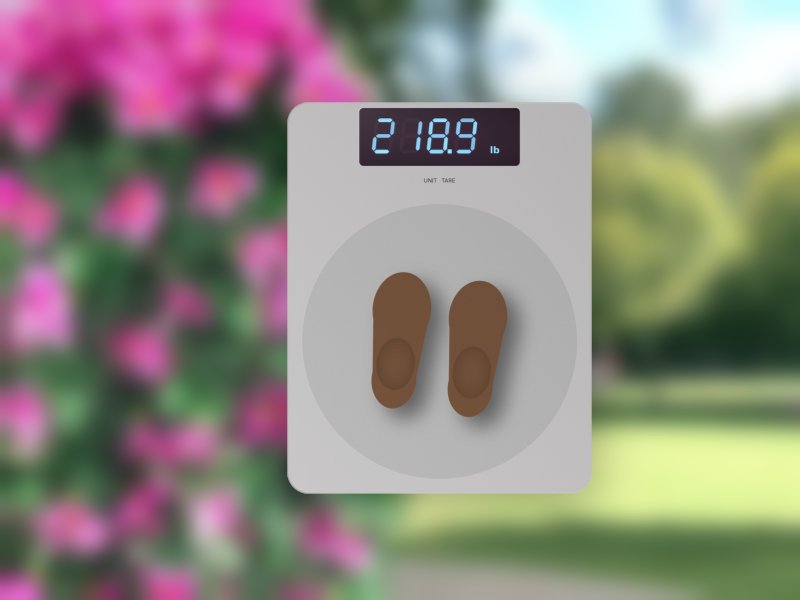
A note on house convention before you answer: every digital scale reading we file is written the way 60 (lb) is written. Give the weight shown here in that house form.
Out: 218.9 (lb)
